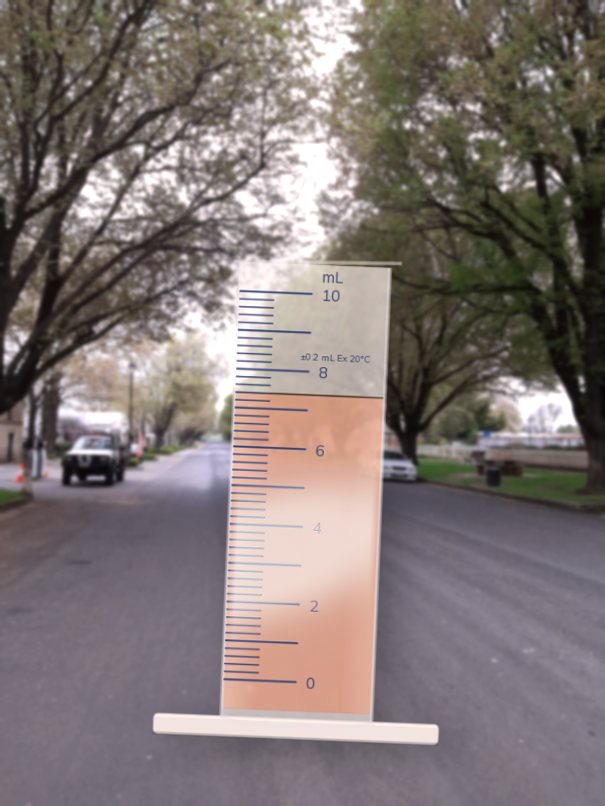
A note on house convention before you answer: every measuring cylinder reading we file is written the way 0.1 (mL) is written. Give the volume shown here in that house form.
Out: 7.4 (mL)
